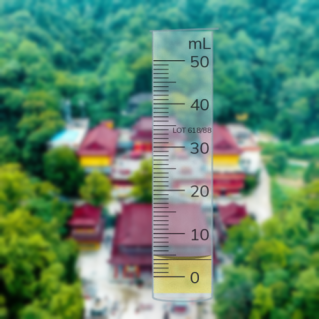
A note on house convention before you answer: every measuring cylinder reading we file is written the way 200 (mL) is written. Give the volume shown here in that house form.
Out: 4 (mL)
